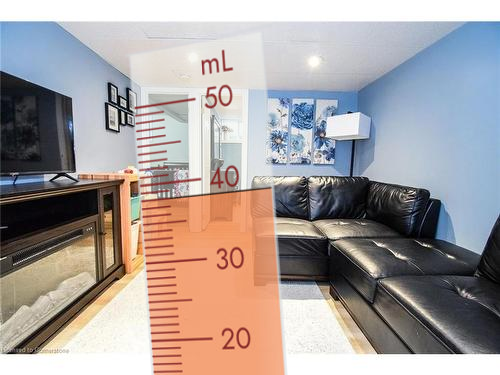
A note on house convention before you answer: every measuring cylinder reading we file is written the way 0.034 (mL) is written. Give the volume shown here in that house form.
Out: 38 (mL)
